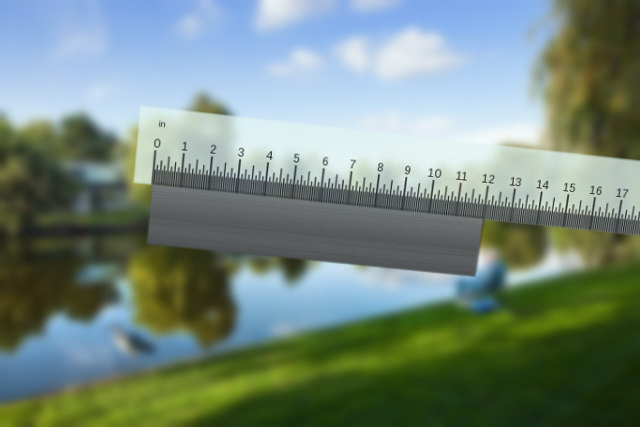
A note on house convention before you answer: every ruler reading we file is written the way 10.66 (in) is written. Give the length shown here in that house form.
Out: 12 (in)
